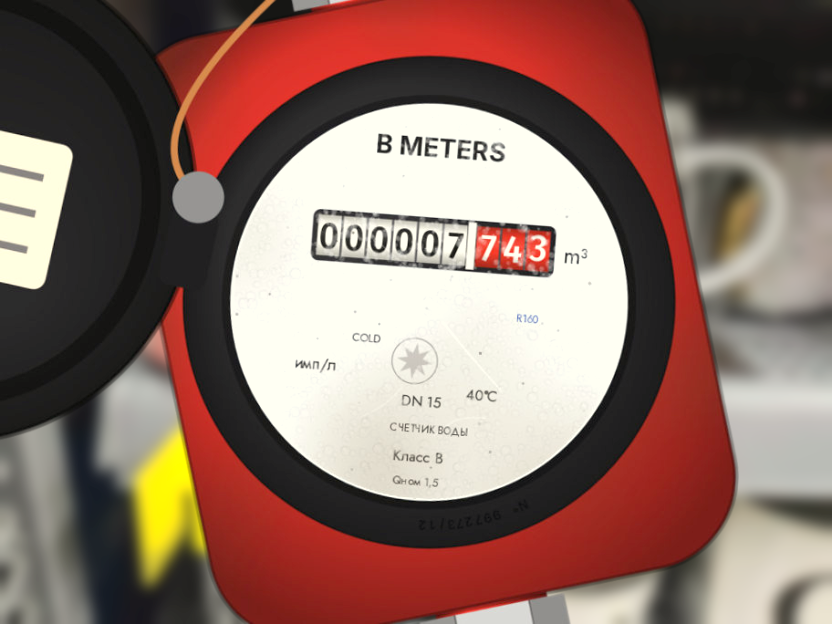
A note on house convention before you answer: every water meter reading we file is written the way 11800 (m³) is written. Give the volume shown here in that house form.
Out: 7.743 (m³)
